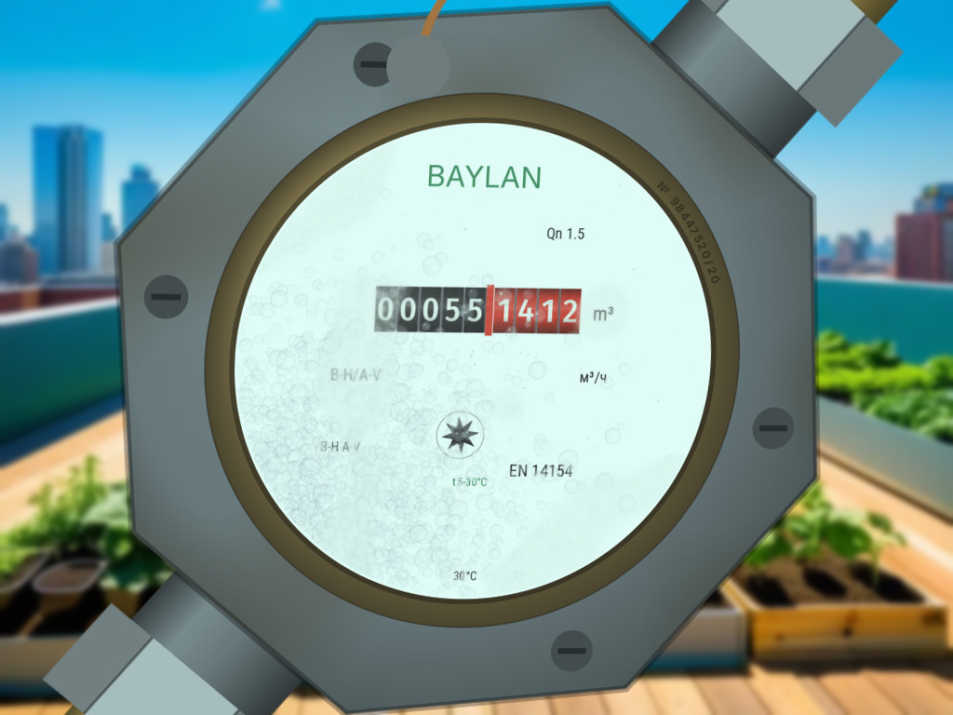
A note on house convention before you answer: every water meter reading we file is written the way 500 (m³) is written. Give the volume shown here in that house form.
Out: 55.1412 (m³)
